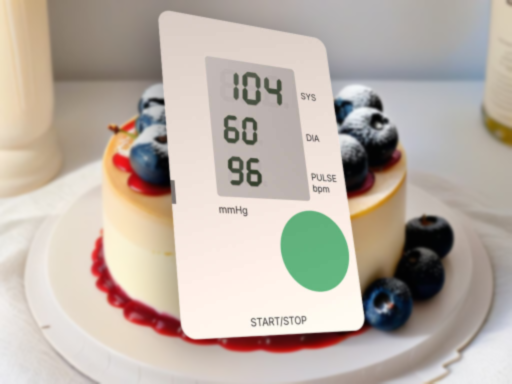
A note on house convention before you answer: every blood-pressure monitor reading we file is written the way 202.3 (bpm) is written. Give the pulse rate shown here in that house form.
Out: 96 (bpm)
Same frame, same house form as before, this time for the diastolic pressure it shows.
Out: 60 (mmHg)
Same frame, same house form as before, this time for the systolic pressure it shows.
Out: 104 (mmHg)
